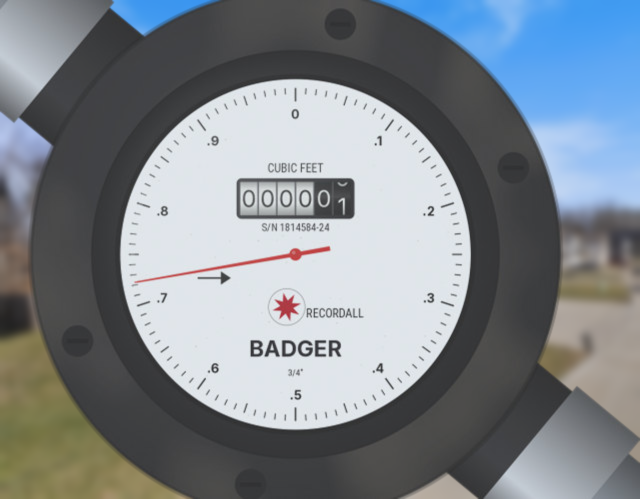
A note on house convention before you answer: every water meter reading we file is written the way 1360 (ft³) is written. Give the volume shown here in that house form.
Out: 0.72 (ft³)
